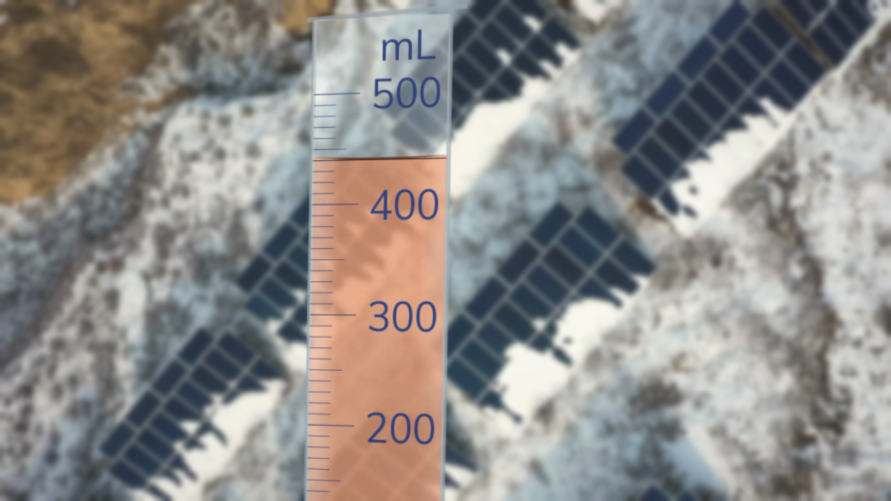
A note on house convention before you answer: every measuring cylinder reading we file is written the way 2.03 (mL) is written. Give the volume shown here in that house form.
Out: 440 (mL)
